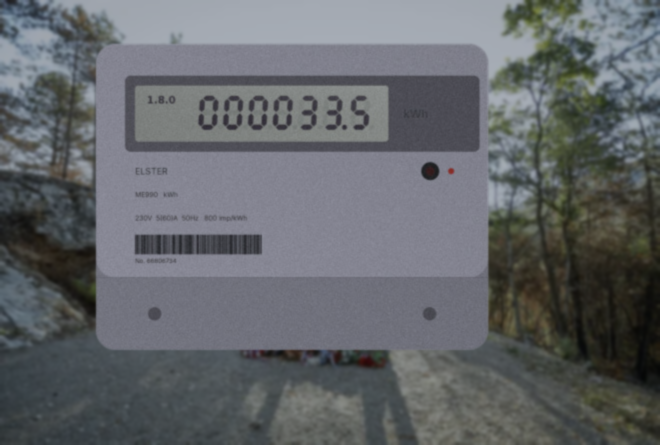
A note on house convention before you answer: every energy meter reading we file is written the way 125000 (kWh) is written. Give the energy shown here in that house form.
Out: 33.5 (kWh)
